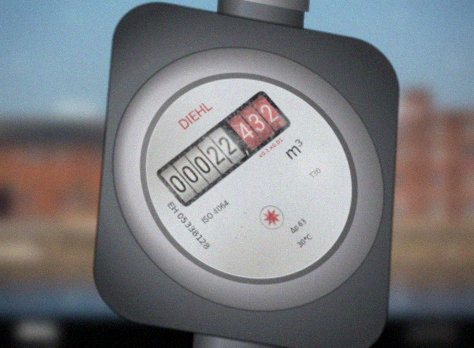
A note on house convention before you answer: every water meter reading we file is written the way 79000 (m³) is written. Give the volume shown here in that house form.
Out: 22.432 (m³)
